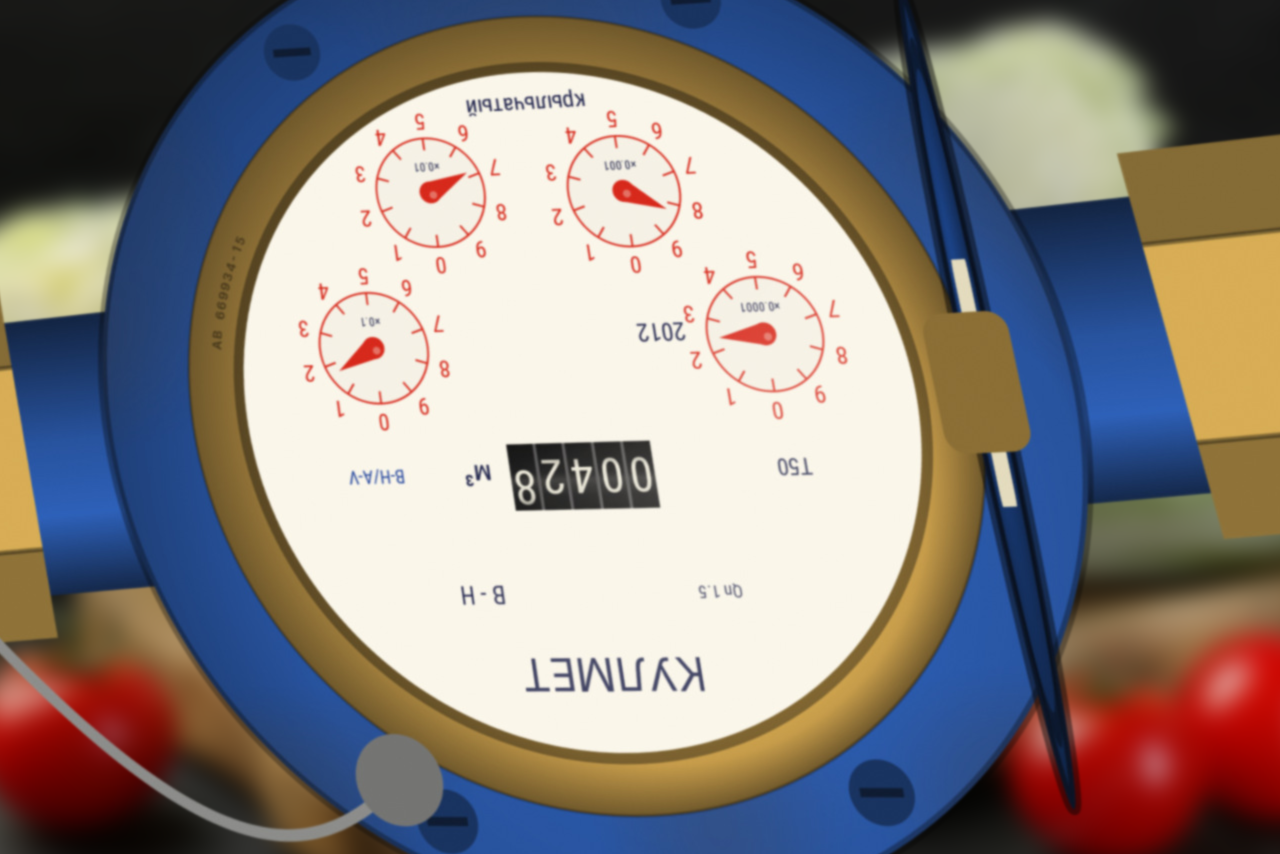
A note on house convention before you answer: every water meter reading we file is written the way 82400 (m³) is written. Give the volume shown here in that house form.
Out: 428.1682 (m³)
